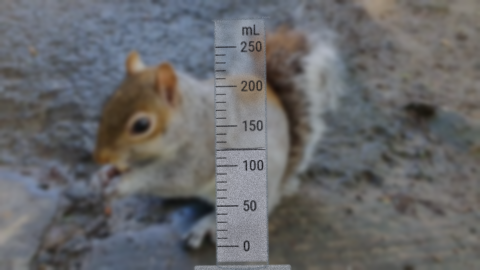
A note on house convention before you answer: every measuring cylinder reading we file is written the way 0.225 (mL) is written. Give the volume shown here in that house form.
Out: 120 (mL)
